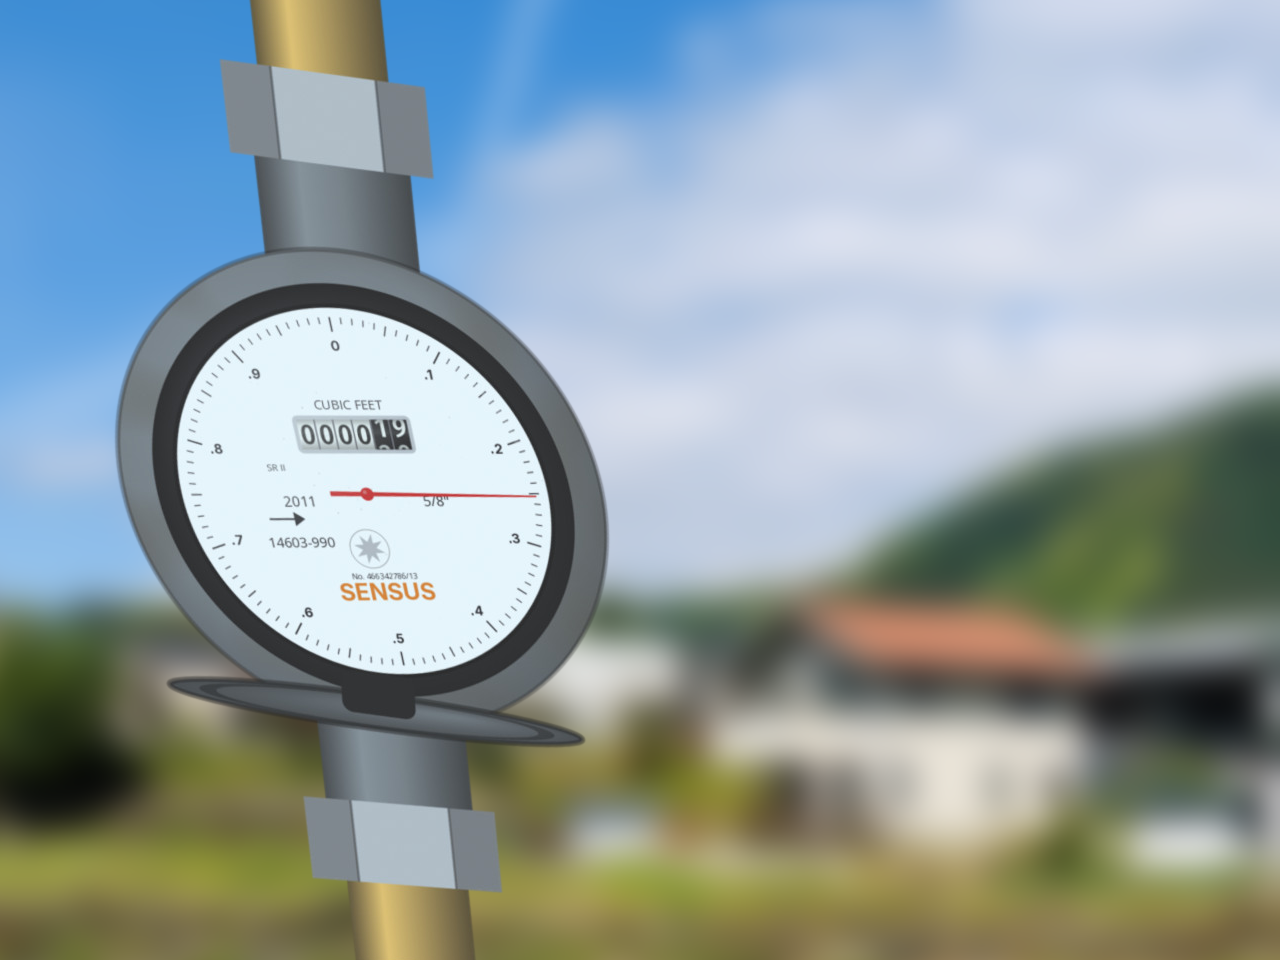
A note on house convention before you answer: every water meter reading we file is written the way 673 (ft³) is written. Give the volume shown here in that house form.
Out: 19.25 (ft³)
